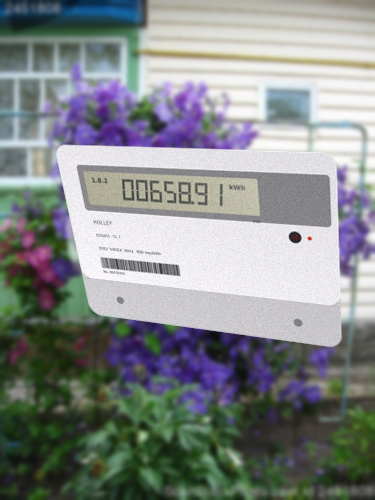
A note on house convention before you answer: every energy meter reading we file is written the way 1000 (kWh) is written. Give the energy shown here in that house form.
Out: 658.91 (kWh)
